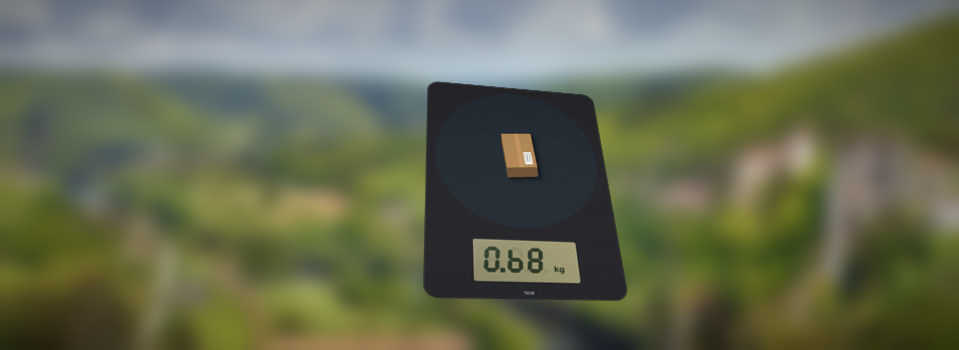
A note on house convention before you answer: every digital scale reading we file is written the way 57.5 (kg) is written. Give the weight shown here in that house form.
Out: 0.68 (kg)
